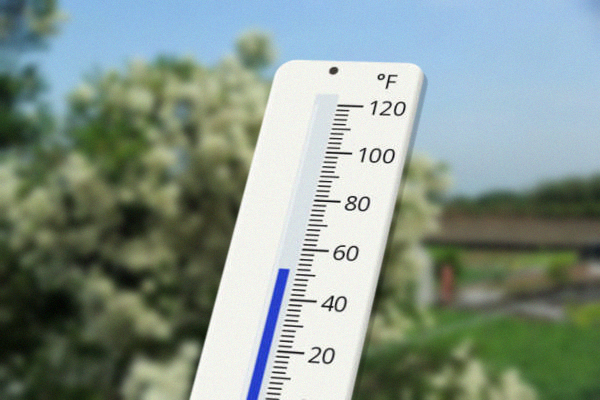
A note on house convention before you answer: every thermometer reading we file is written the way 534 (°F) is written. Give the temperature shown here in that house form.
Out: 52 (°F)
